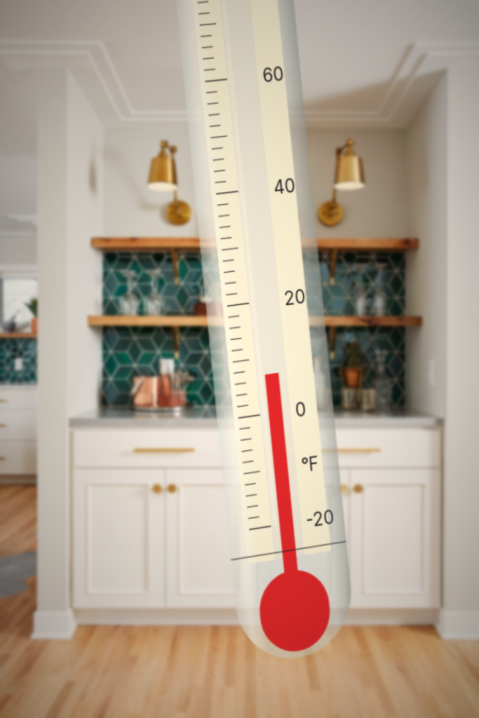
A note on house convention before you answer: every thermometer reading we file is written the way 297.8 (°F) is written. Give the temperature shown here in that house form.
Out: 7 (°F)
